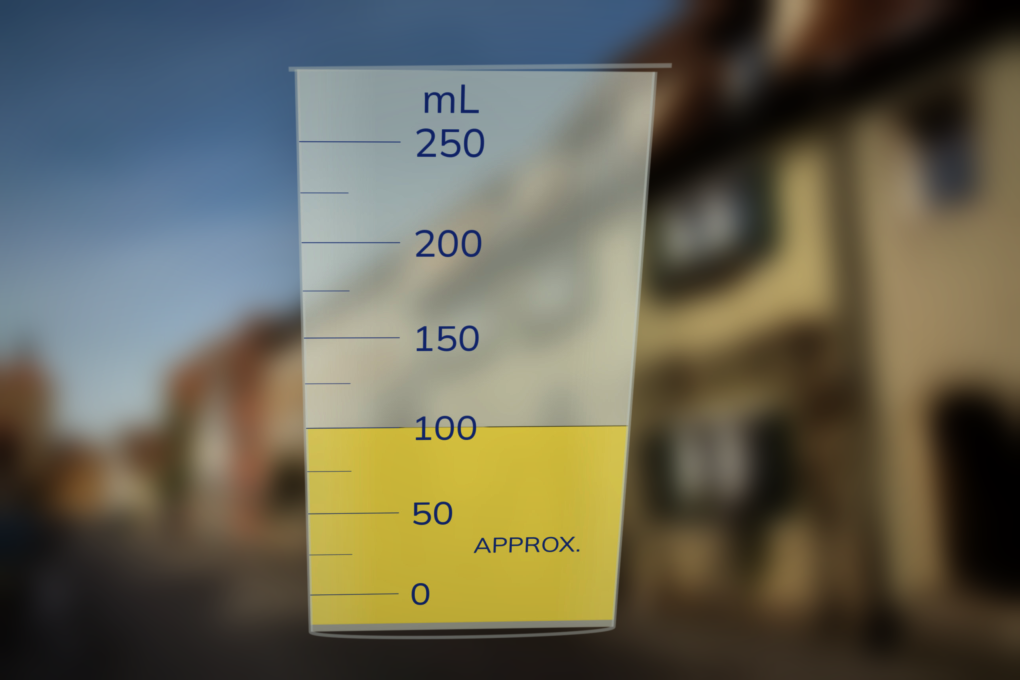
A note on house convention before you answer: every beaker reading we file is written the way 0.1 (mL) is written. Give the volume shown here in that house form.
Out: 100 (mL)
